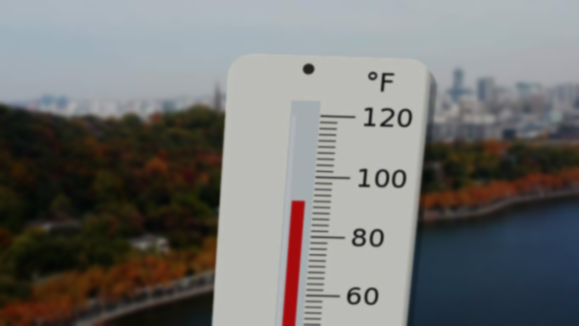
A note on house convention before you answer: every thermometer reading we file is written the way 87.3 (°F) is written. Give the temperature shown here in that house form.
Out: 92 (°F)
